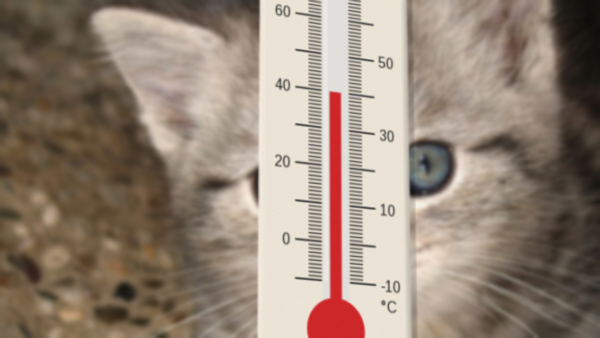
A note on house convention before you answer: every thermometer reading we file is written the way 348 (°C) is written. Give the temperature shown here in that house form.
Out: 40 (°C)
